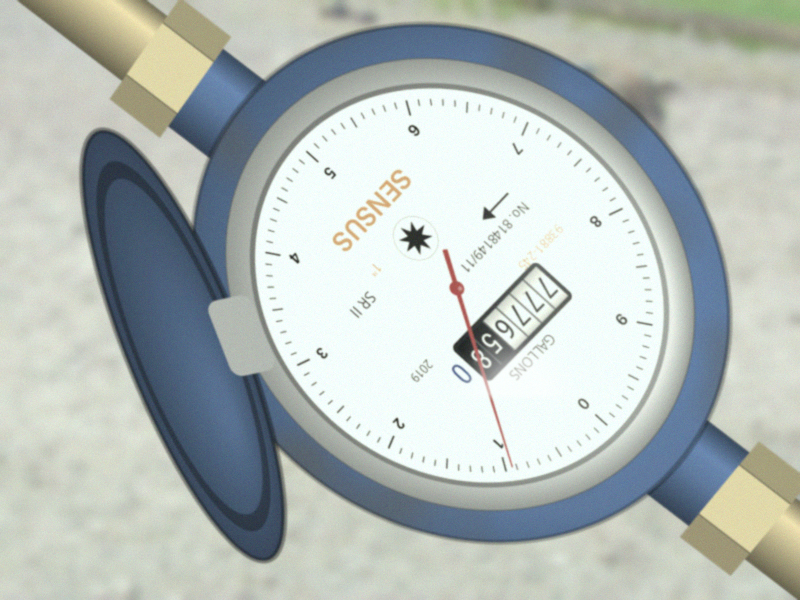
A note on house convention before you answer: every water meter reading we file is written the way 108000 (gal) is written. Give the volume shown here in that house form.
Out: 7776580.9 (gal)
